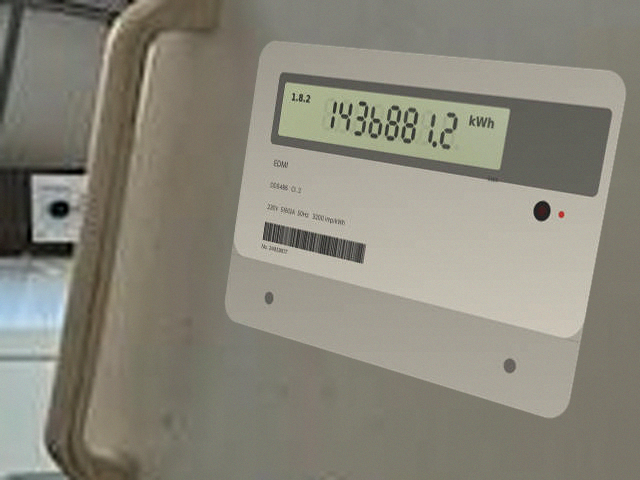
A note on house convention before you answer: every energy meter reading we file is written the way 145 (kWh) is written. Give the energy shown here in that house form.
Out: 1436881.2 (kWh)
